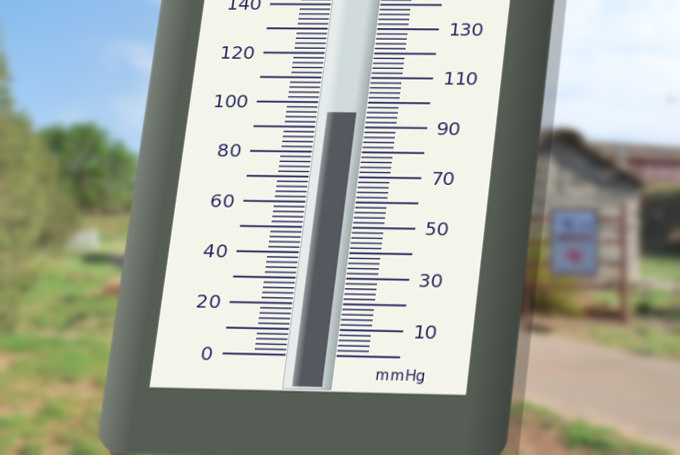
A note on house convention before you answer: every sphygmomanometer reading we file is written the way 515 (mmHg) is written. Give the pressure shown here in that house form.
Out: 96 (mmHg)
